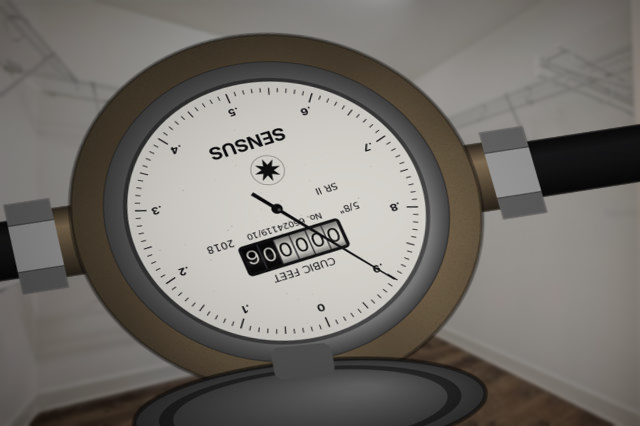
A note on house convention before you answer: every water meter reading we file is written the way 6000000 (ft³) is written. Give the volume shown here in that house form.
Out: 5.90 (ft³)
